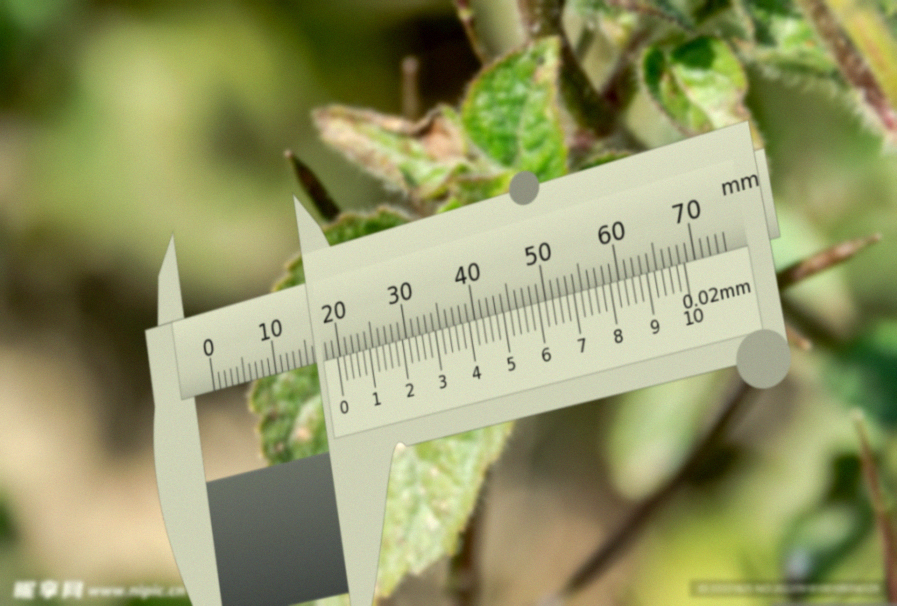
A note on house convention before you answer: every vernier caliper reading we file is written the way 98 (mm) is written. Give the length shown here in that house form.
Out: 19.6 (mm)
